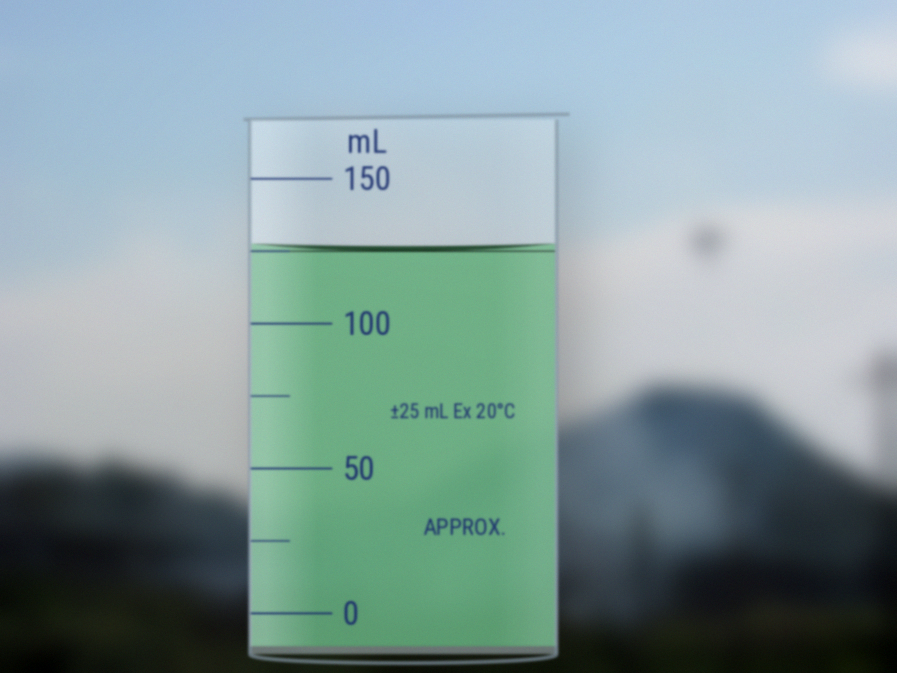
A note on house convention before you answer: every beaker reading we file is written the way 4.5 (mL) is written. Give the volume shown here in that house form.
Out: 125 (mL)
